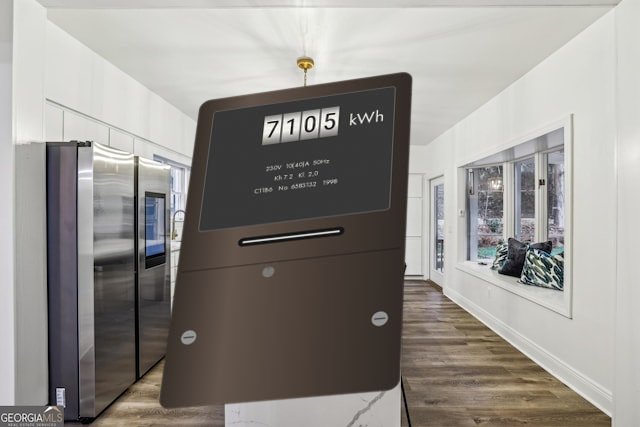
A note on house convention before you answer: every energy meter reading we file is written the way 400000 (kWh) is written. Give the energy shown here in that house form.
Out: 7105 (kWh)
